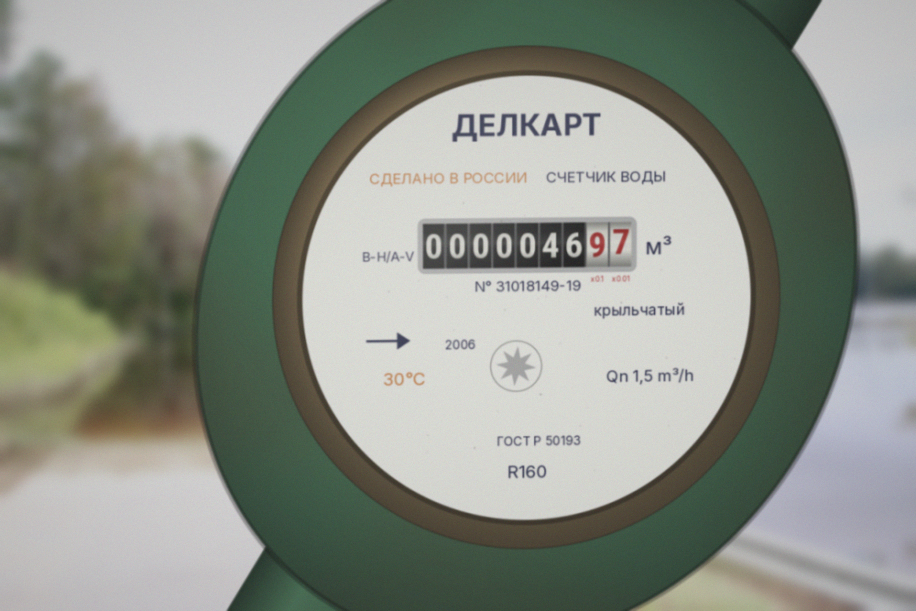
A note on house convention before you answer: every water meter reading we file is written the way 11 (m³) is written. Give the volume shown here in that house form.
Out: 46.97 (m³)
